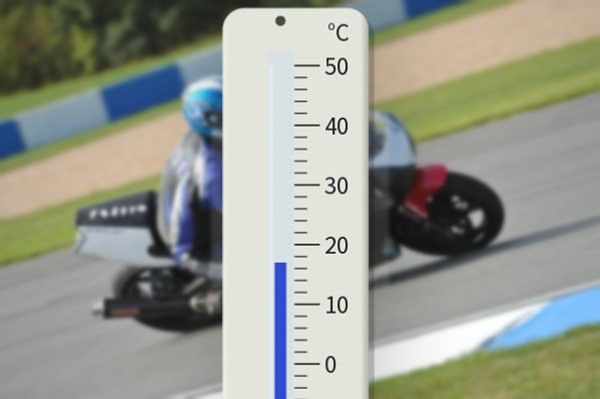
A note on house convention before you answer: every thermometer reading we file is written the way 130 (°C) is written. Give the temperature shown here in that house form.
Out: 17 (°C)
